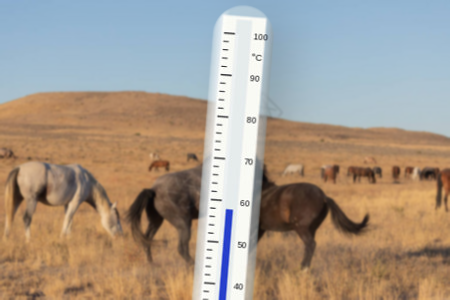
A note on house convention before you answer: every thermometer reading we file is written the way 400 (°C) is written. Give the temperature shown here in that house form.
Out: 58 (°C)
